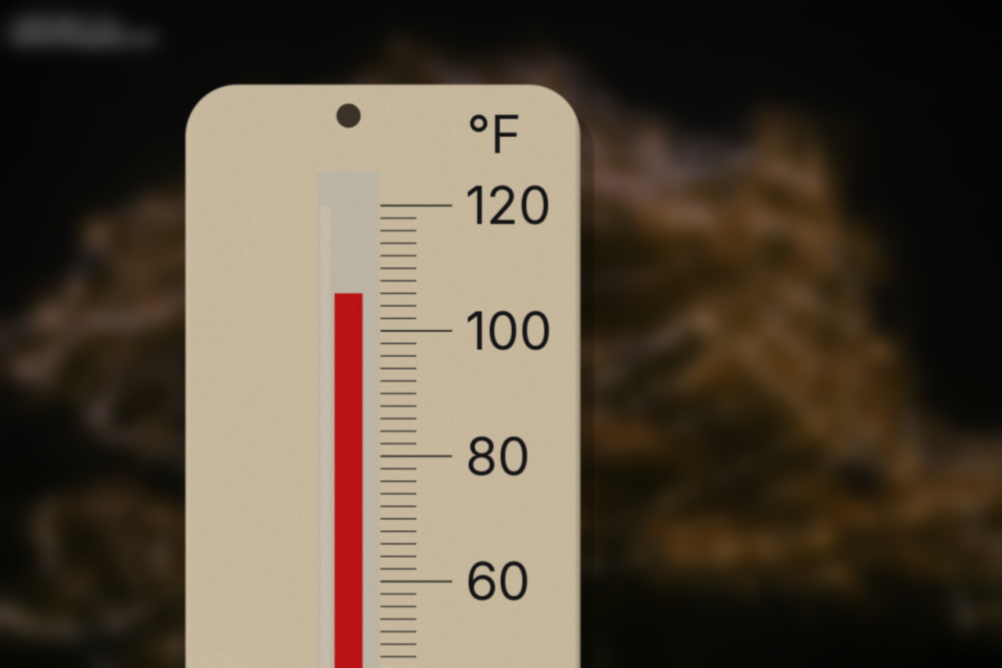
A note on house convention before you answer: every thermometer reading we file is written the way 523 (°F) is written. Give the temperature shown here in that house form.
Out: 106 (°F)
